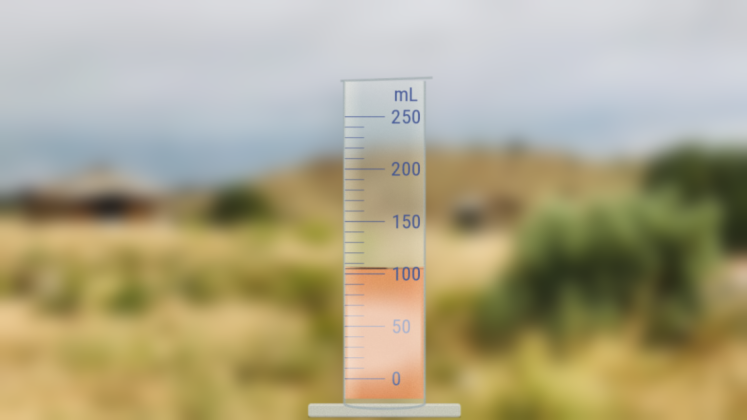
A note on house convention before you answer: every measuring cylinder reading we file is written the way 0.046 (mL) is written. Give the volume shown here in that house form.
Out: 105 (mL)
